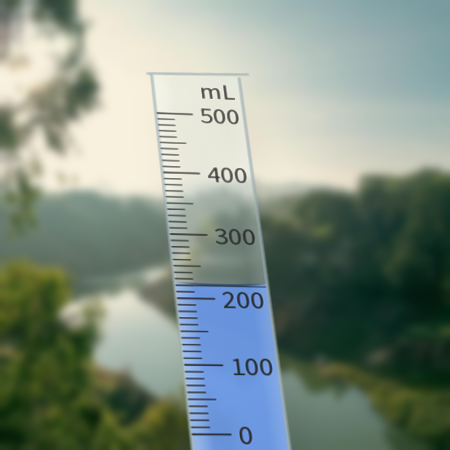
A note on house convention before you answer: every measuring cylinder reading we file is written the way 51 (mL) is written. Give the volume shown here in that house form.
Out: 220 (mL)
